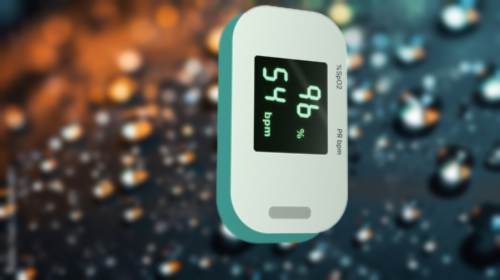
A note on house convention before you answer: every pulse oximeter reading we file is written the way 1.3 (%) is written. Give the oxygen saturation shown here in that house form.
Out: 96 (%)
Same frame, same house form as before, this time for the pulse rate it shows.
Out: 54 (bpm)
